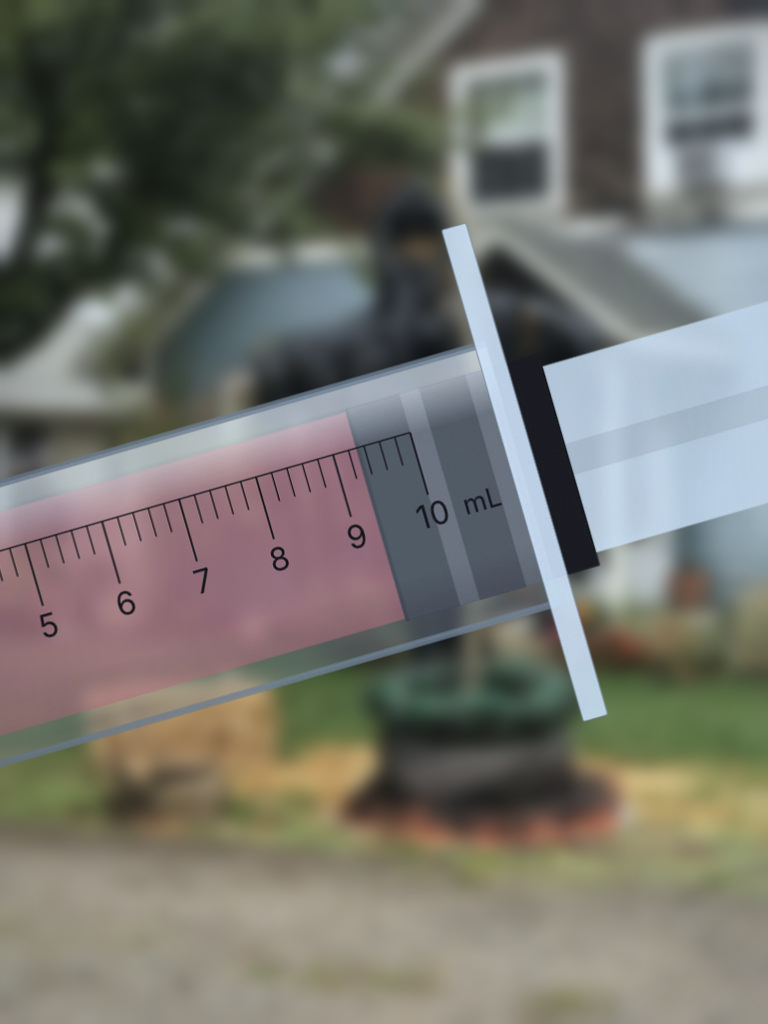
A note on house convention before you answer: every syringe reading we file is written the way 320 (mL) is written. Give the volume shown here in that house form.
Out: 9.3 (mL)
